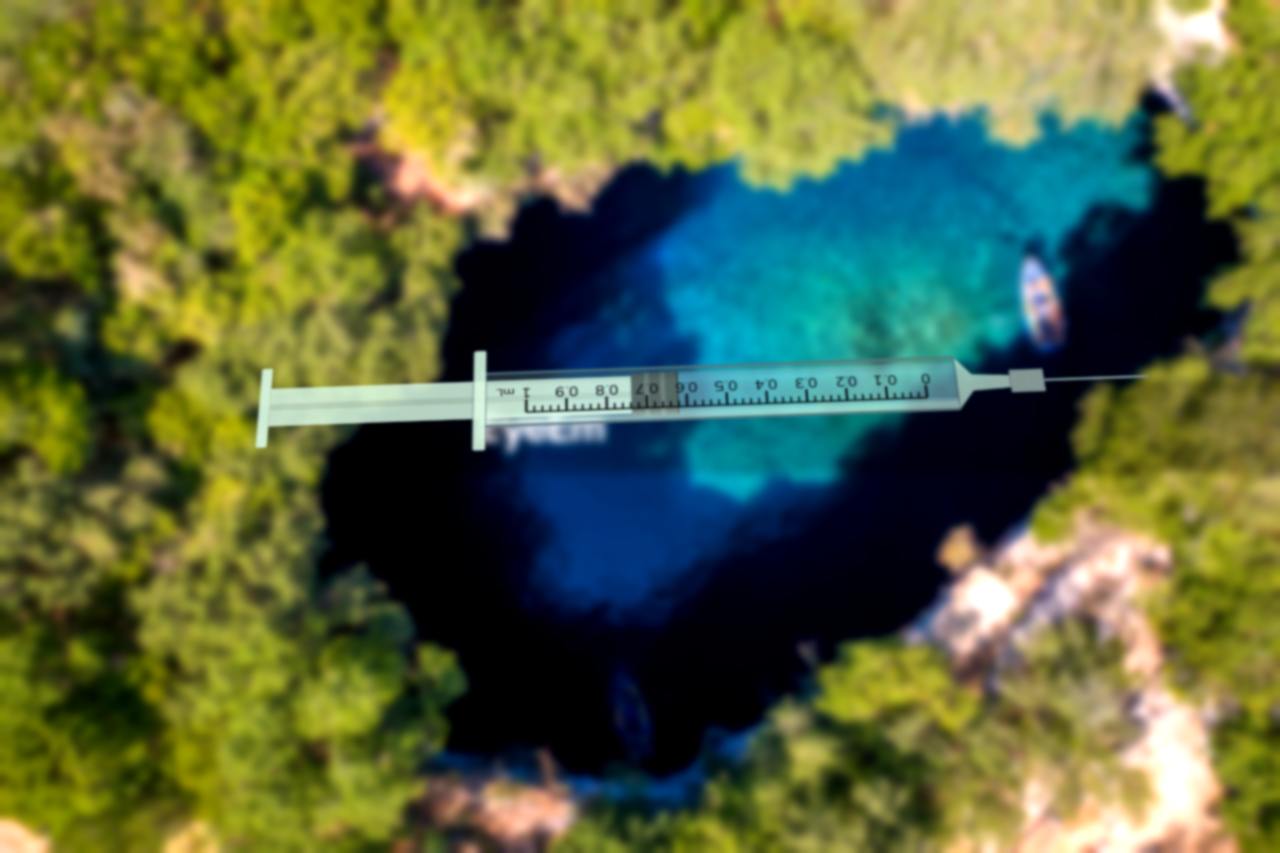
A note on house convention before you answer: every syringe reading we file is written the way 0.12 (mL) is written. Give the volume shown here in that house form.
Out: 0.62 (mL)
